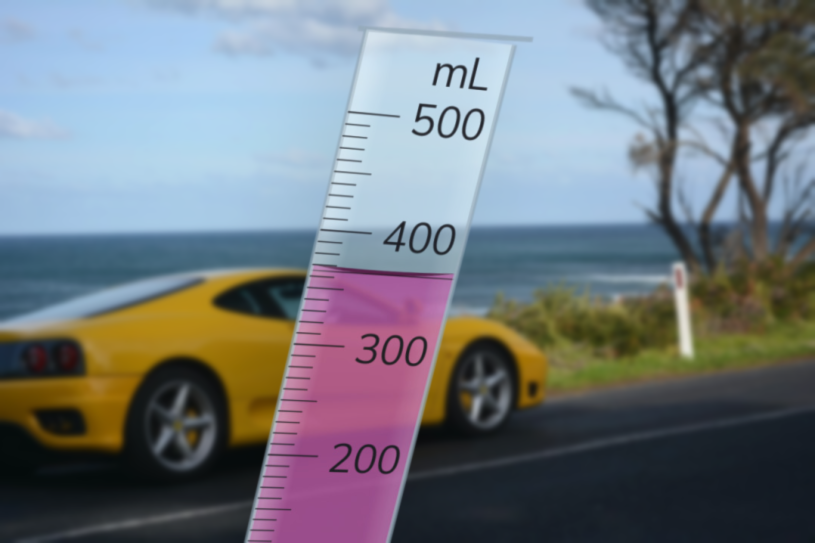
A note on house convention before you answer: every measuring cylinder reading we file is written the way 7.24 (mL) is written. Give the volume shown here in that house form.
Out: 365 (mL)
